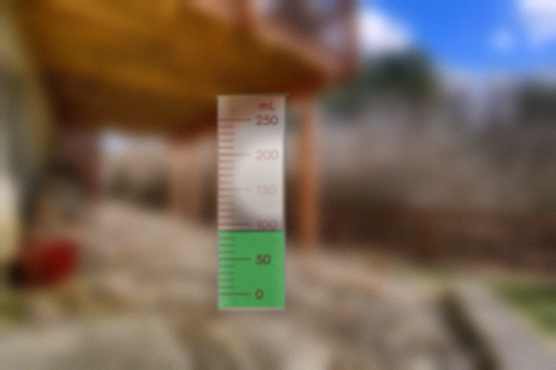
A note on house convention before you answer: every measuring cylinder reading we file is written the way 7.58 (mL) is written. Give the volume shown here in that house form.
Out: 90 (mL)
